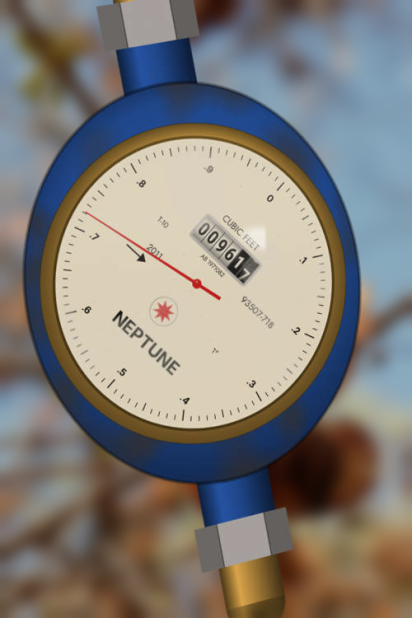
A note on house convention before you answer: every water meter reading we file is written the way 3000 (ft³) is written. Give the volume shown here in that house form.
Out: 9616.72 (ft³)
